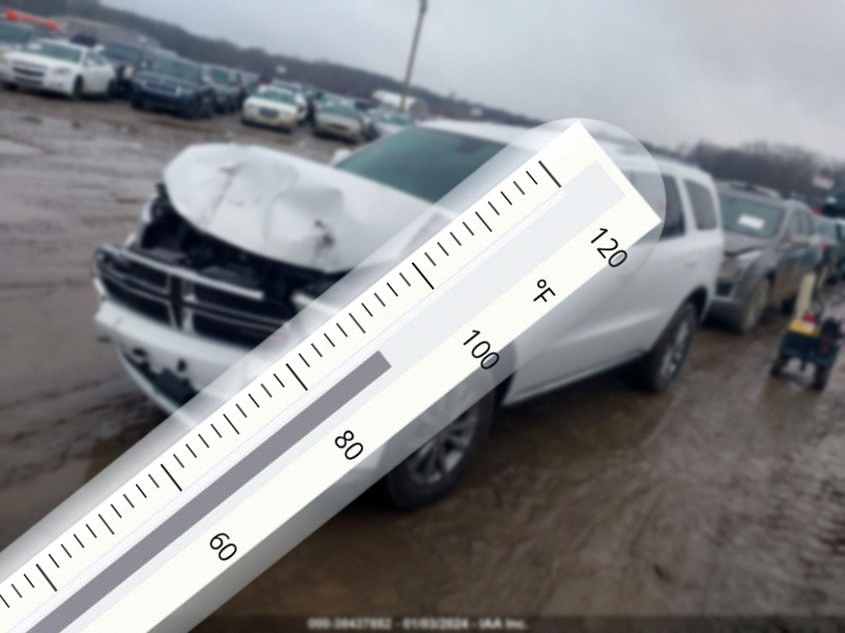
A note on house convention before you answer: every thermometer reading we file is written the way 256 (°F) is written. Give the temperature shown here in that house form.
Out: 90 (°F)
